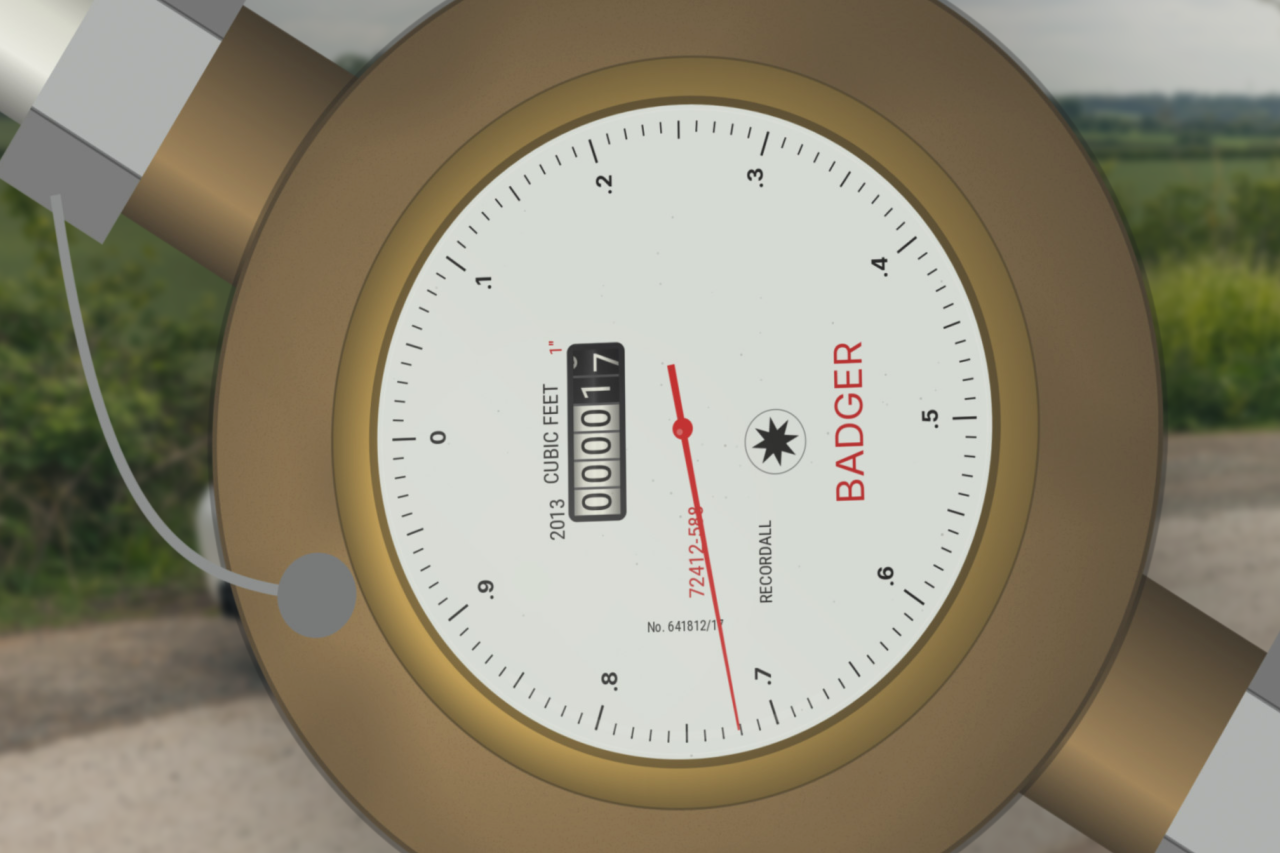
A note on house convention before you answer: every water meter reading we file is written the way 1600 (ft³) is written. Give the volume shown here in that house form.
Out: 16.72 (ft³)
